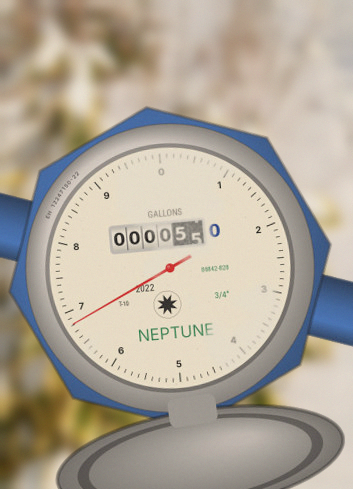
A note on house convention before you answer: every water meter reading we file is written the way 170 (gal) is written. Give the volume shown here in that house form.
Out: 546.8 (gal)
